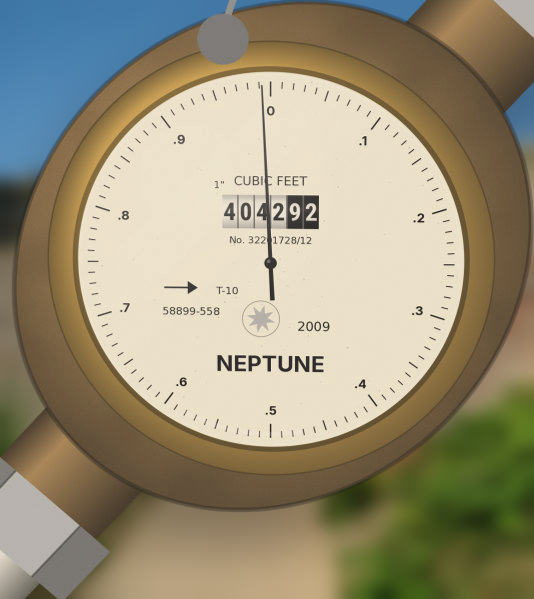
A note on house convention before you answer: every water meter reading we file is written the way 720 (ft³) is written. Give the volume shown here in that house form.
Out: 404291.99 (ft³)
